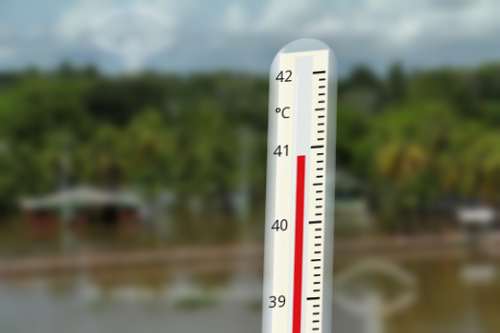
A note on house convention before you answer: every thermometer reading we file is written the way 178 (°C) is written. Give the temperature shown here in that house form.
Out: 40.9 (°C)
